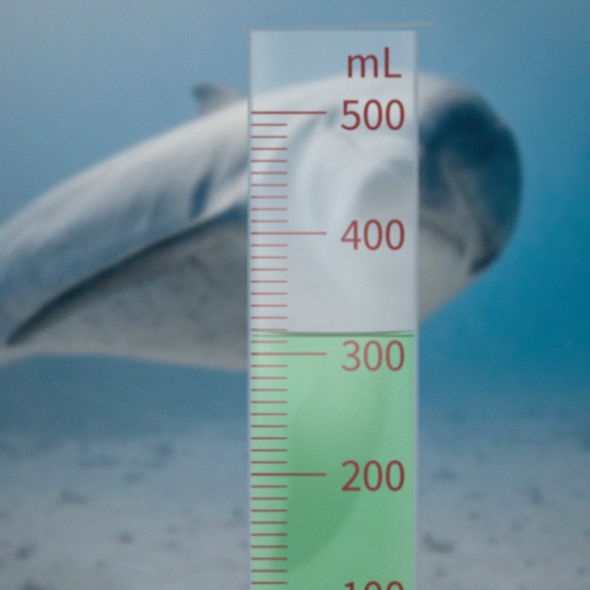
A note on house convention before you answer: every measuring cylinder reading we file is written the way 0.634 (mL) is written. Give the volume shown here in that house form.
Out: 315 (mL)
